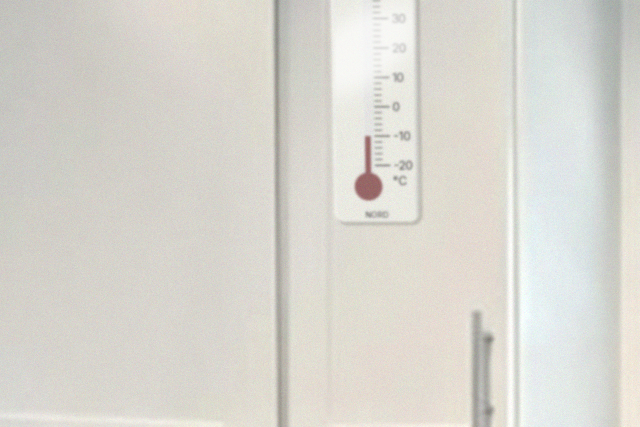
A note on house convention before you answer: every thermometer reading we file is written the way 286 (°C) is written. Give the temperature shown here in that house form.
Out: -10 (°C)
